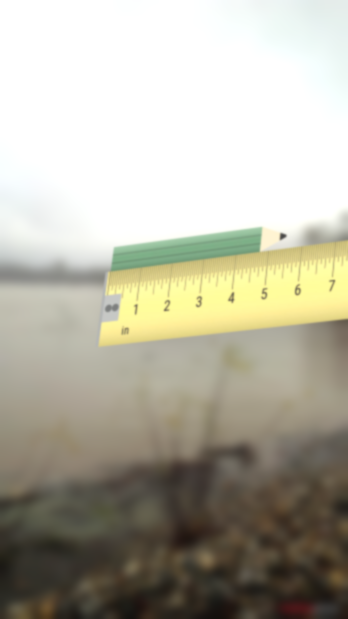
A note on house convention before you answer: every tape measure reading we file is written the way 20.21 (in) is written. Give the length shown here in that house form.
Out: 5.5 (in)
